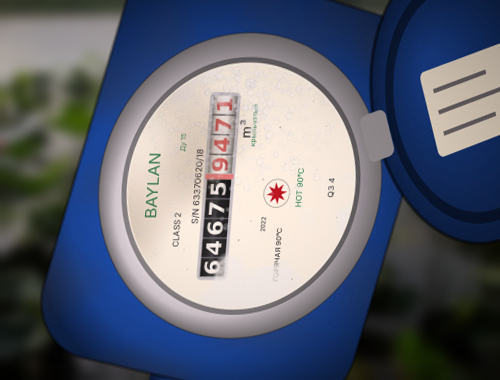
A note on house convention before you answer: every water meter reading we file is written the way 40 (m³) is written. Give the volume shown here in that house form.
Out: 64675.9471 (m³)
